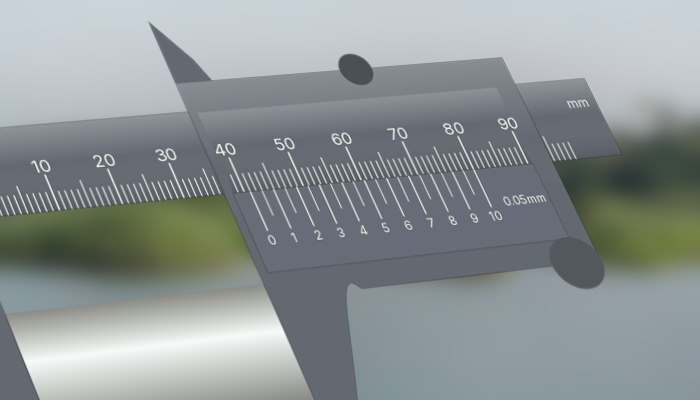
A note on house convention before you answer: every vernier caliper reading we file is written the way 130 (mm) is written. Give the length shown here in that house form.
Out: 41.0 (mm)
